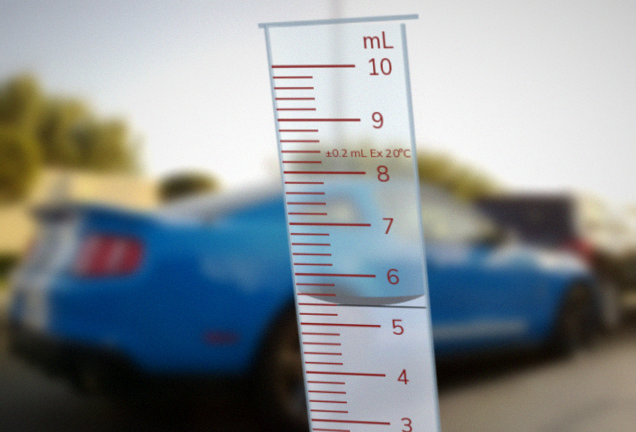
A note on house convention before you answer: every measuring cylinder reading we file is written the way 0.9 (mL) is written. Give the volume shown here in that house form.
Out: 5.4 (mL)
